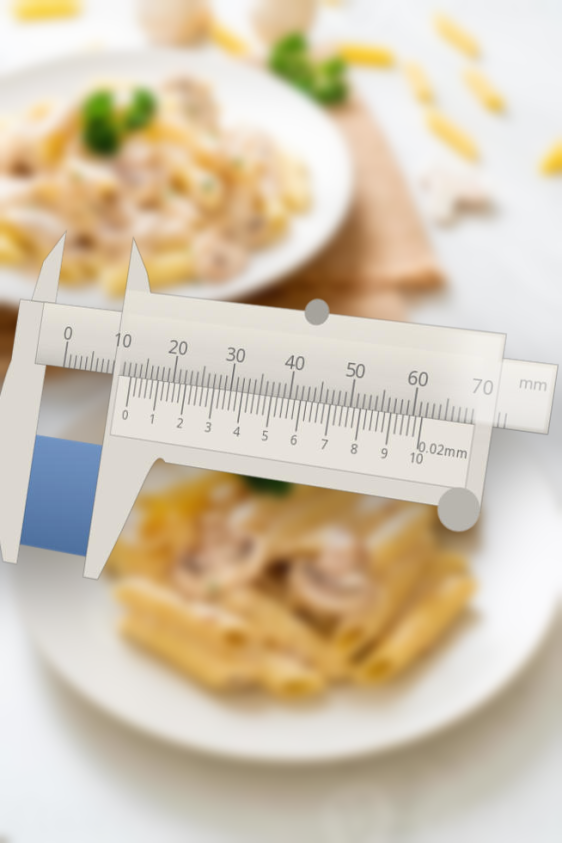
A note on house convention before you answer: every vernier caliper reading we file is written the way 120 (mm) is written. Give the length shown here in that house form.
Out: 12.4 (mm)
